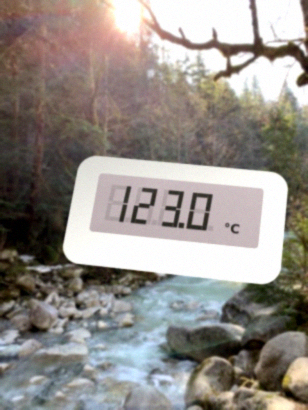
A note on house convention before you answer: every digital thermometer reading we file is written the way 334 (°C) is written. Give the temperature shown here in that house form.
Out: 123.0 (°C)
